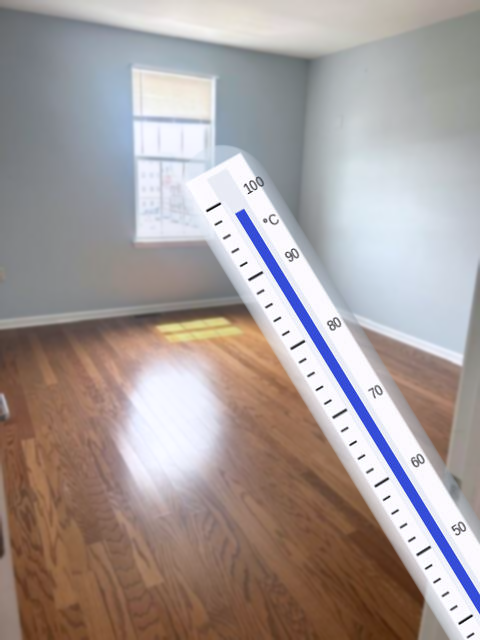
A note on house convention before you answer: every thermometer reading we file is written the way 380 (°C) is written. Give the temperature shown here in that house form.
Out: 98 (°C)
